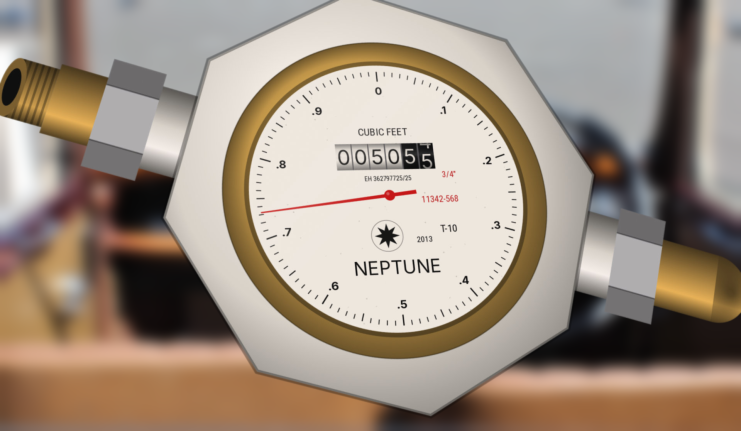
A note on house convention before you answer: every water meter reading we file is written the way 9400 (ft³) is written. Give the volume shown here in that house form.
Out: 5054.73 (ft³)
